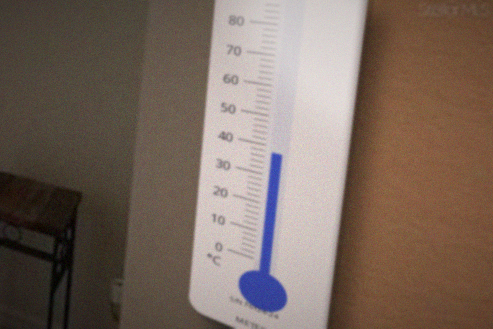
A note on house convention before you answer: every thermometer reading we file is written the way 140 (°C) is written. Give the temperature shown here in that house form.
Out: 38 (°C)
